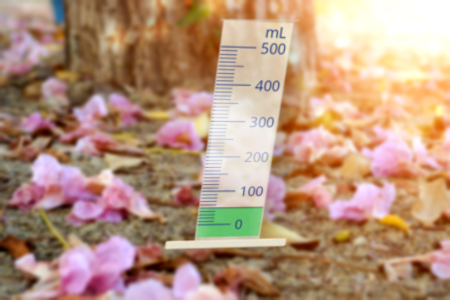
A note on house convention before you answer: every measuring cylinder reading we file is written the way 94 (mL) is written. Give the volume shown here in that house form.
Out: 50 (mL)
